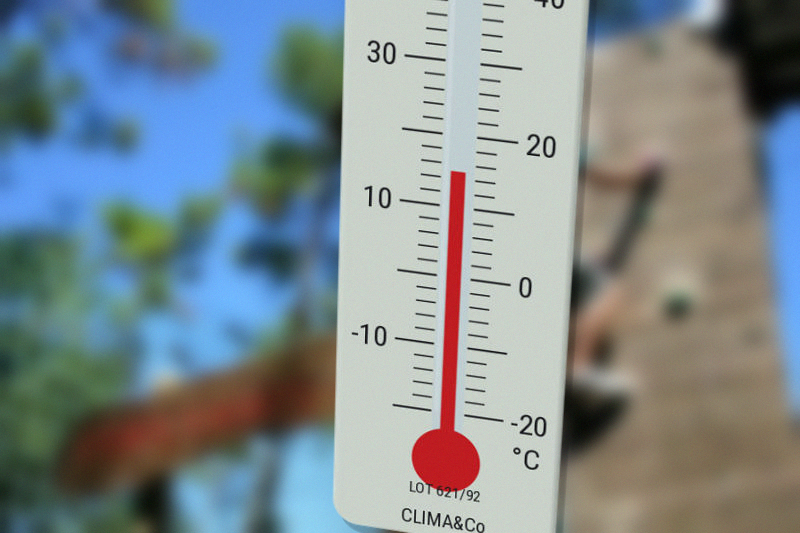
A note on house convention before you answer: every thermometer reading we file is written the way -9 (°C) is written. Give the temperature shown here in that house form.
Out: 15 (°C)
